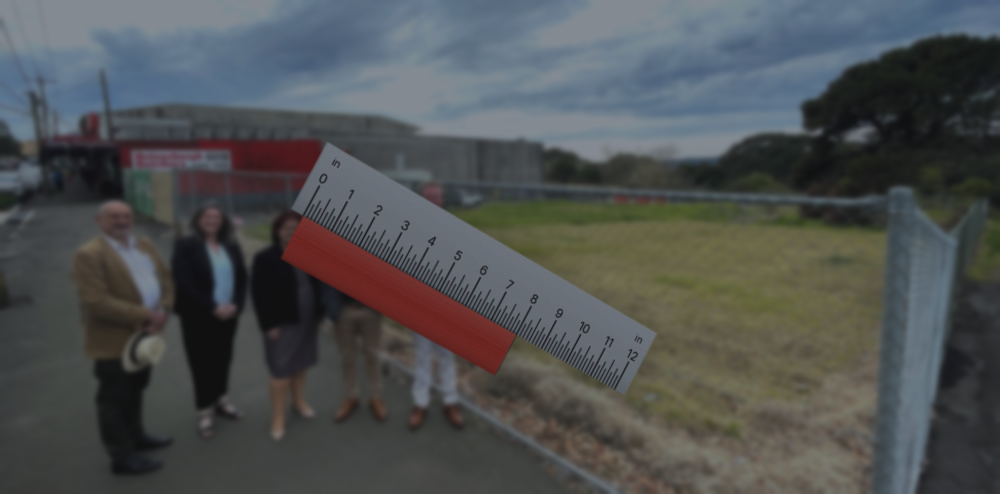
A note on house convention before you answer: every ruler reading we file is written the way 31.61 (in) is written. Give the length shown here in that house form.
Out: 8 (in)
